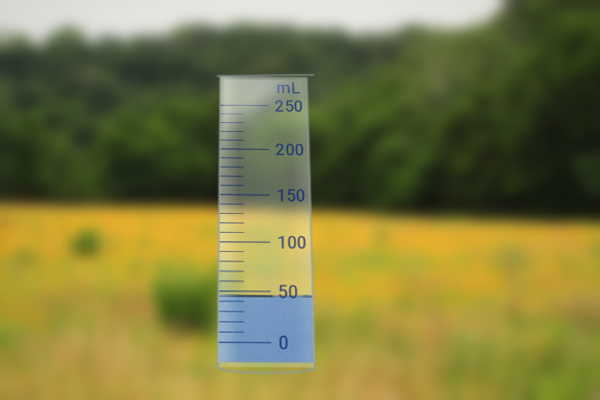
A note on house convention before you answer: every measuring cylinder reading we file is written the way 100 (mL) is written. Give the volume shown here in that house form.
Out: 45 (mL)
